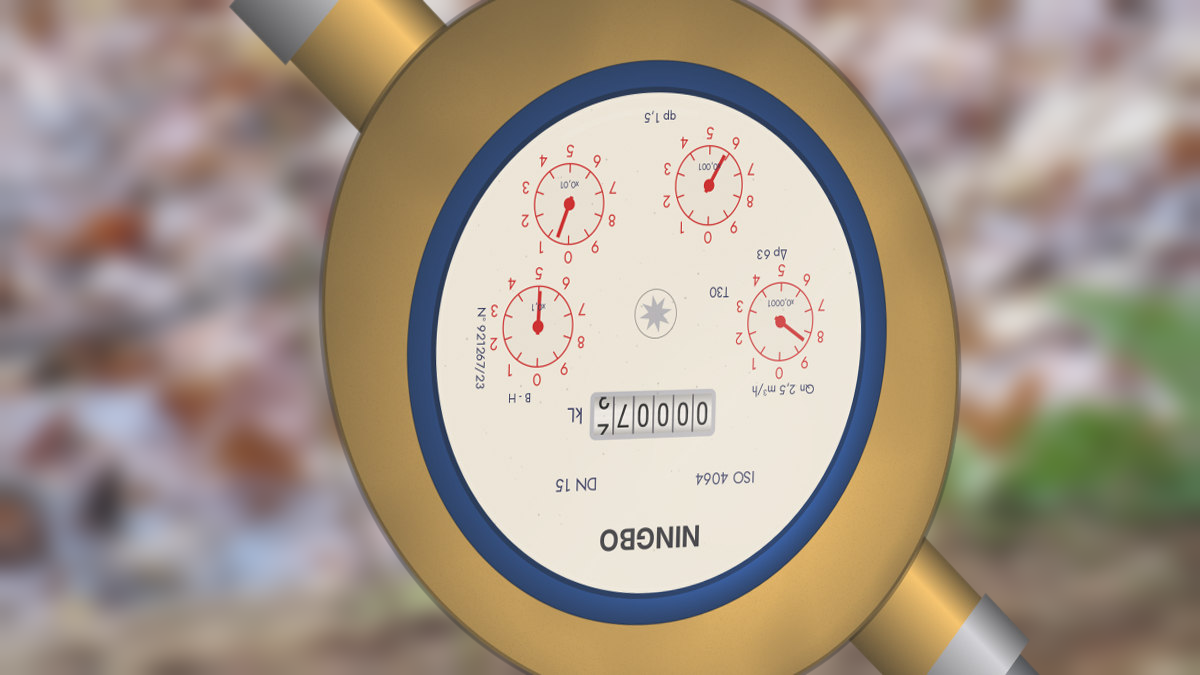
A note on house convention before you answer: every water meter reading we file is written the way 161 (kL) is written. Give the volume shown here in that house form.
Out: 72.5058 (kL)
